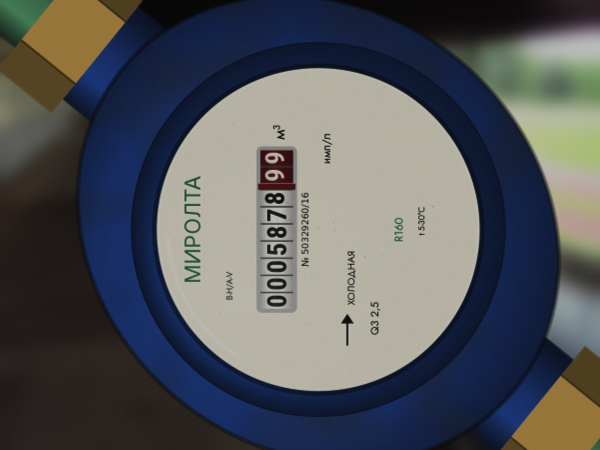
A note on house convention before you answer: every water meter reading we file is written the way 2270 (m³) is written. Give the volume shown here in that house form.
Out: 5878.99 (m³)
